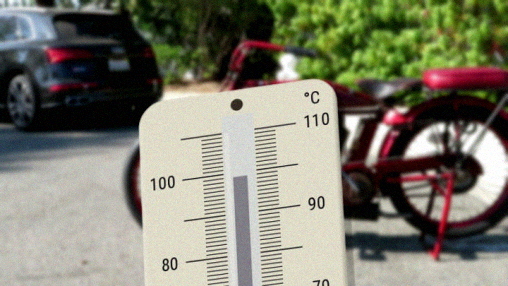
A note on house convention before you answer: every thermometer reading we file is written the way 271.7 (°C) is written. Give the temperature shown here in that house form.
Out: 99 (°C)
